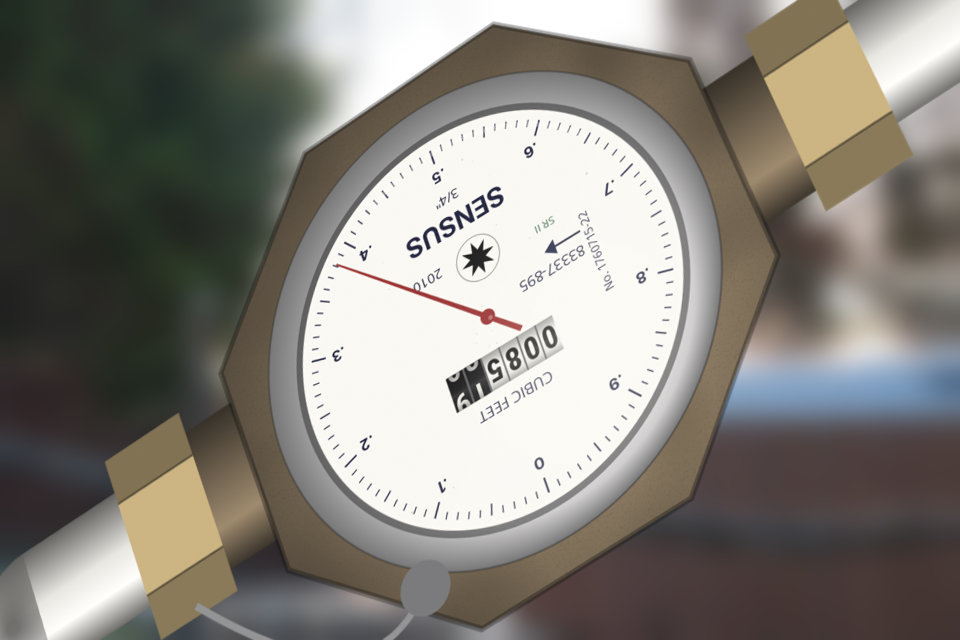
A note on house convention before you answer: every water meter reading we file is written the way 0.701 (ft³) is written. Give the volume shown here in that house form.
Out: 8519.38 (ft³)
